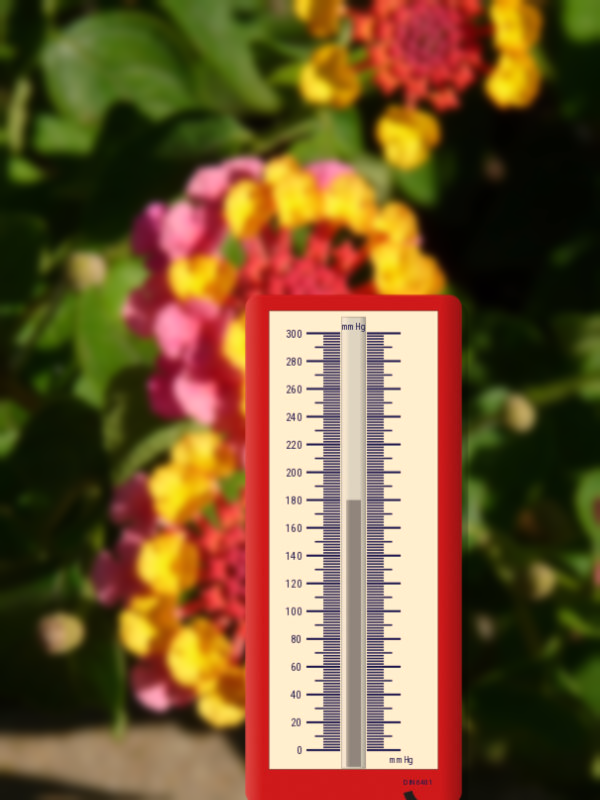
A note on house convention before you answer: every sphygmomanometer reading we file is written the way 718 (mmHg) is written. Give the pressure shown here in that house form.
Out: 180 (mmHg)
